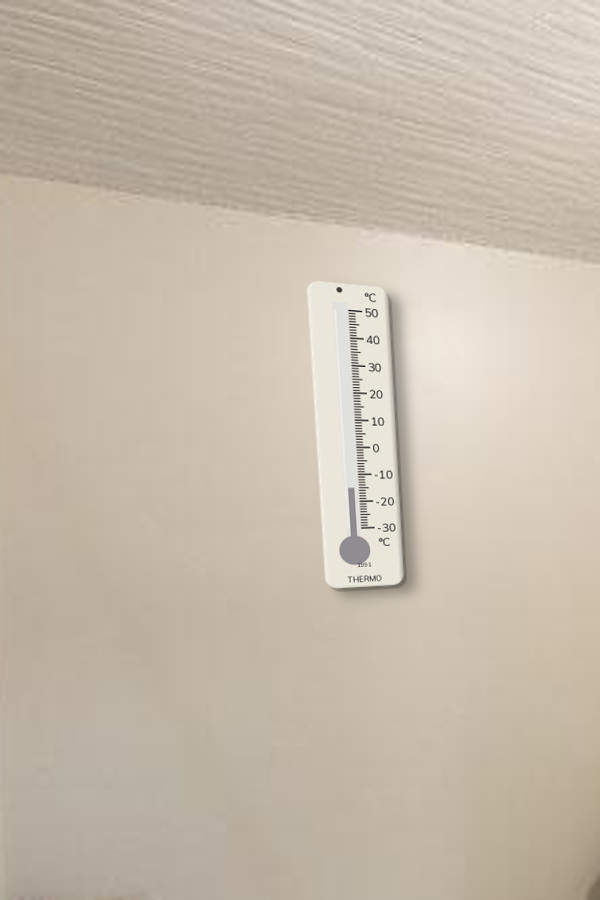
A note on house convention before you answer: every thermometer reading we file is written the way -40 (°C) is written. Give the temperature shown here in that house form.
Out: -15 (°C)
